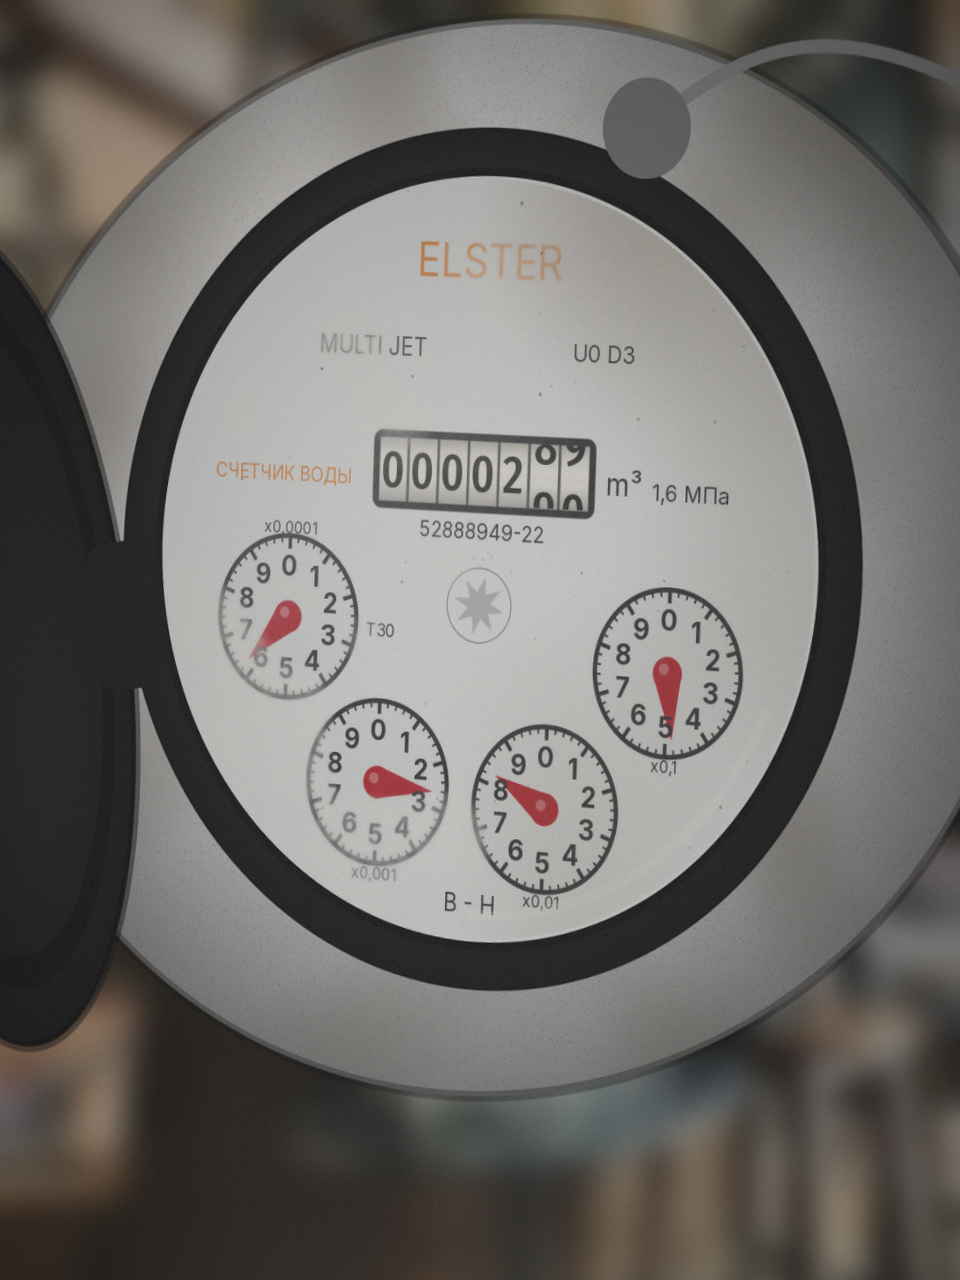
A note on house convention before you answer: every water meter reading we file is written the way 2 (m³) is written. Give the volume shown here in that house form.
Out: 289.4826 (m³)
